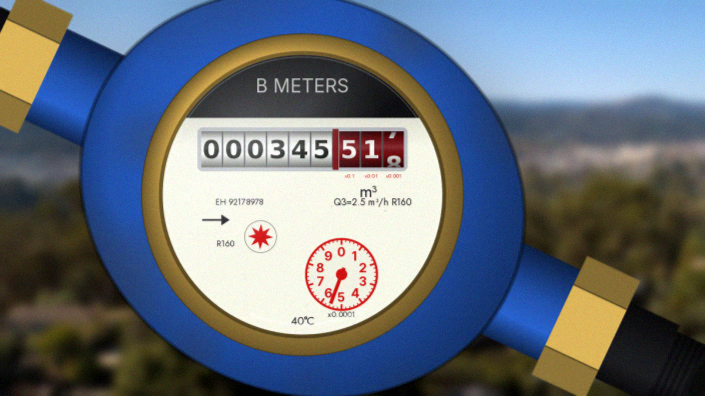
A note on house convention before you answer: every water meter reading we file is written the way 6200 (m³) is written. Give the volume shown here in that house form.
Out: 345.5175 (m³)
